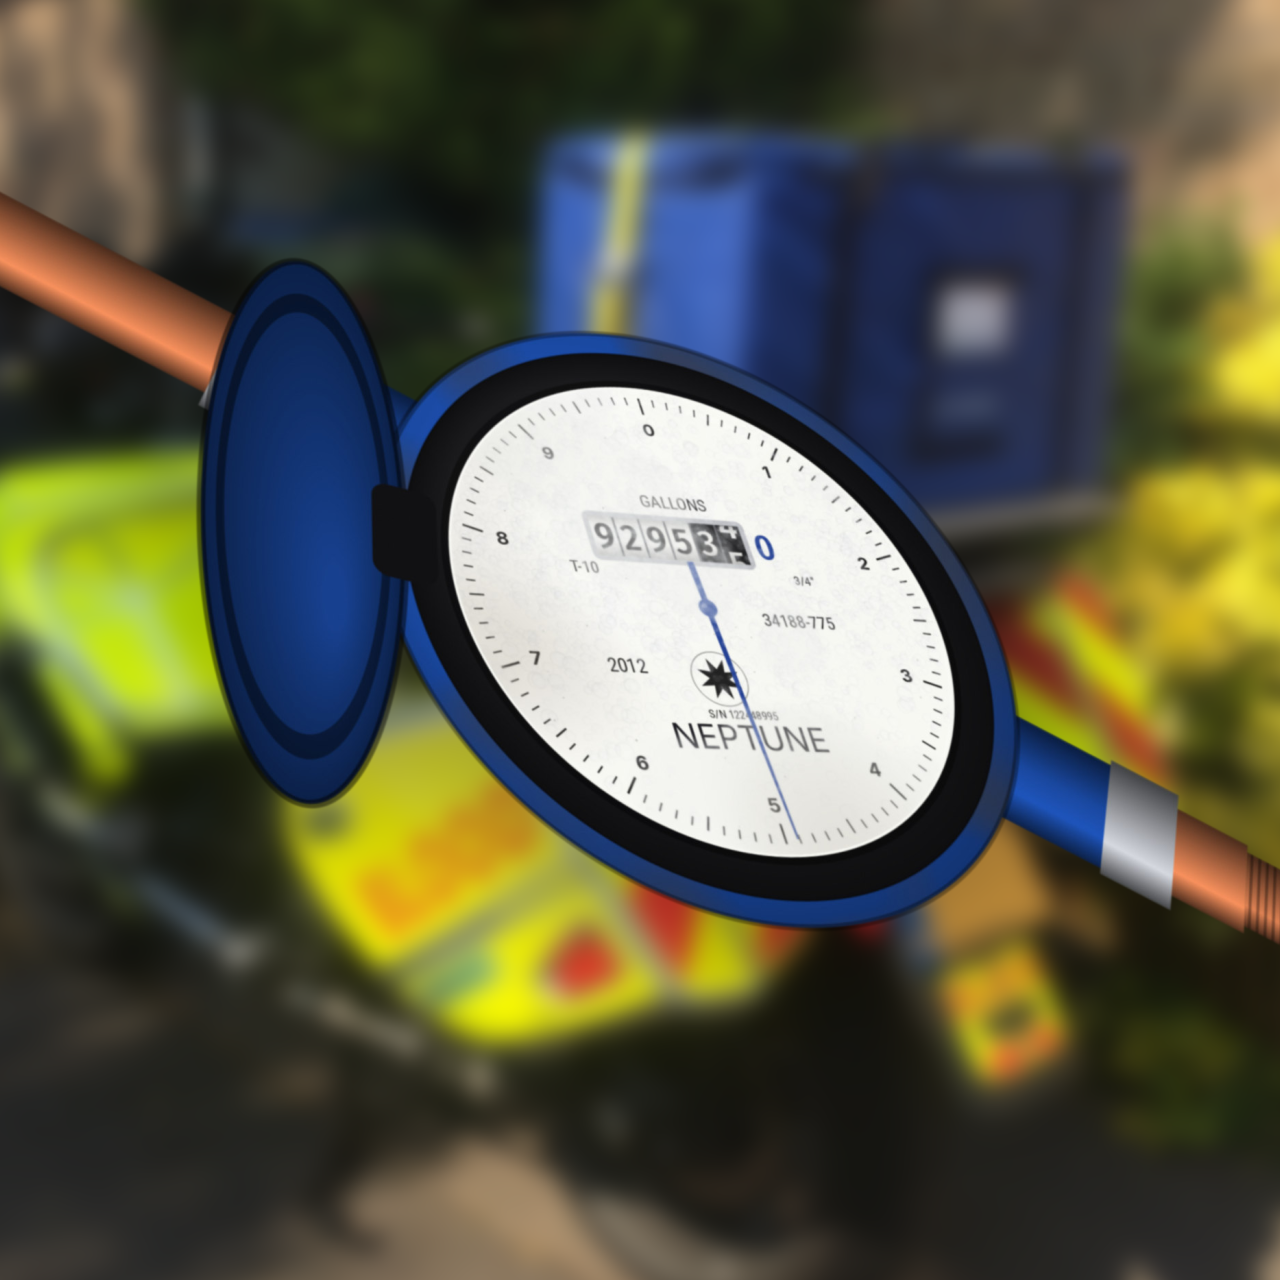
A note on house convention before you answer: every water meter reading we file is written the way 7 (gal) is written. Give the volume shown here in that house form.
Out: 9295344.9 (gal)
